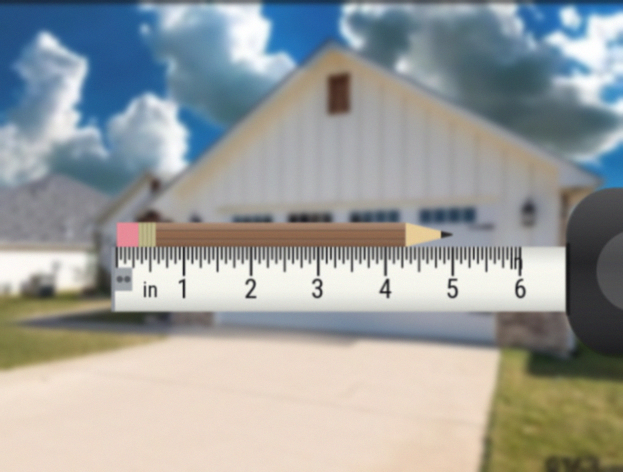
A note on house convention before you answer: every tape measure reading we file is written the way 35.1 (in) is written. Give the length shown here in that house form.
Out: 5 (in)
